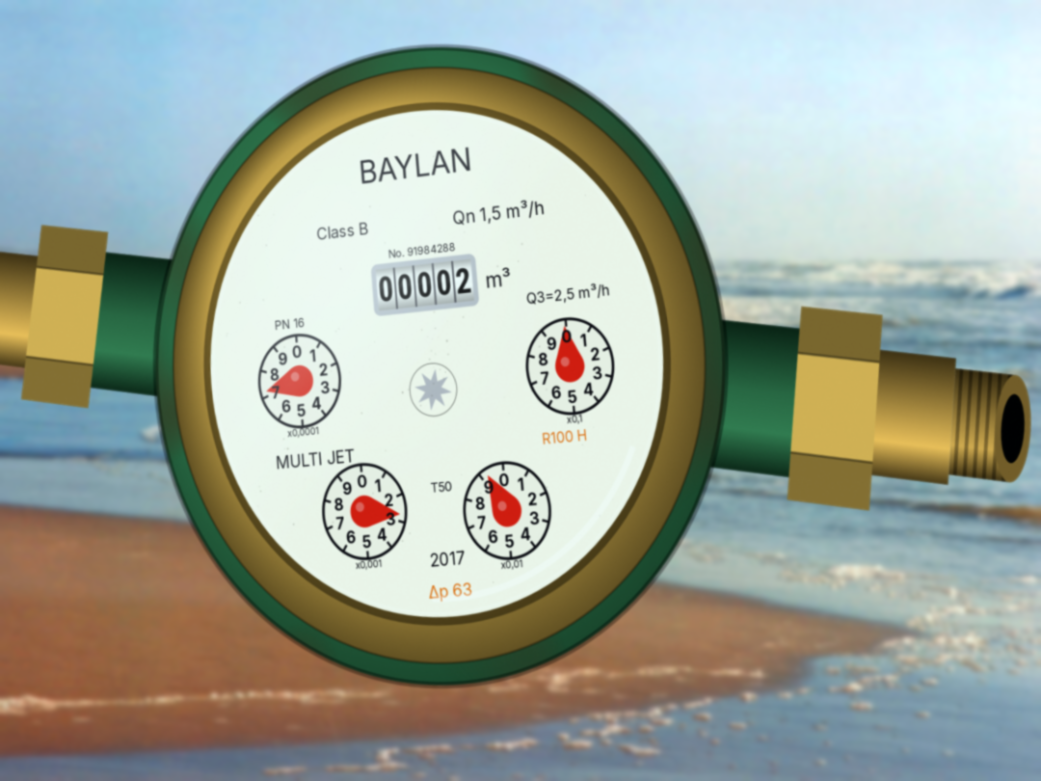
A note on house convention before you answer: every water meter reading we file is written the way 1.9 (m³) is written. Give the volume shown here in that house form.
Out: 1.9927 (m³)
